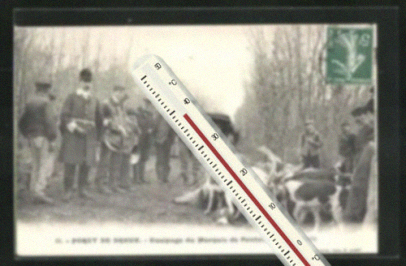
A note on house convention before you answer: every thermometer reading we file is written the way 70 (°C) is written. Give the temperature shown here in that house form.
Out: 38 (°C)
